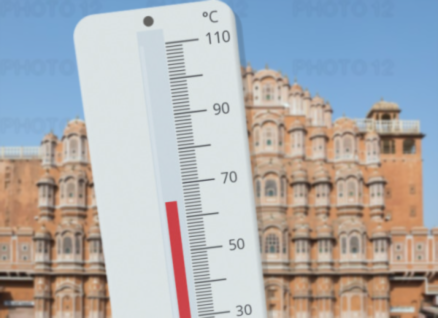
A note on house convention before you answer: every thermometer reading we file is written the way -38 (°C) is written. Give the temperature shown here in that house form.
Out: 65 (°C)
